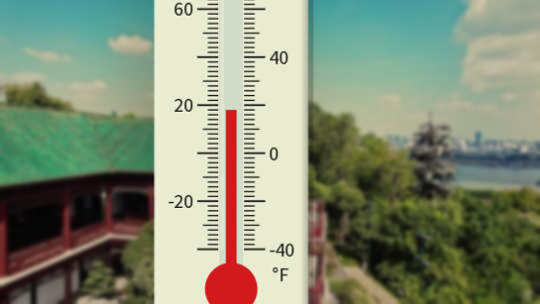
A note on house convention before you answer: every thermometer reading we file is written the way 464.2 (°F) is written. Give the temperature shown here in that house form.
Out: 18 (°F)
